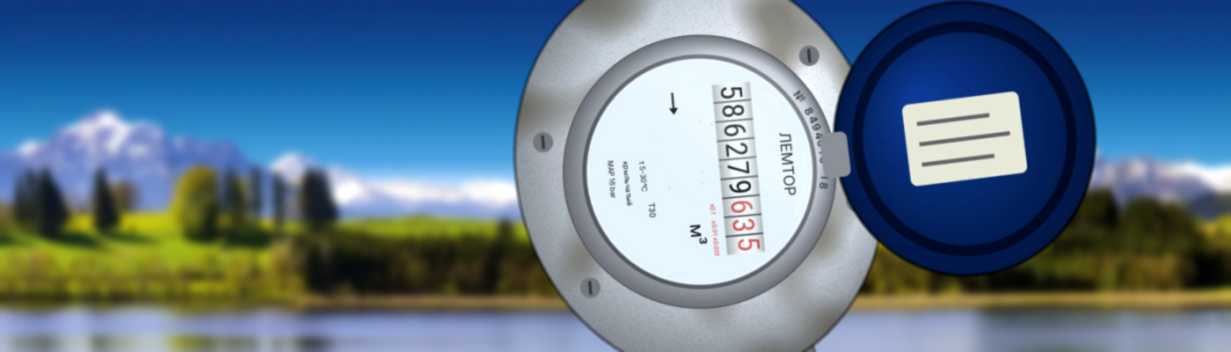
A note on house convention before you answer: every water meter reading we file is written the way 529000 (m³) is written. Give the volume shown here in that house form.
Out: 586279.635 (m³)
